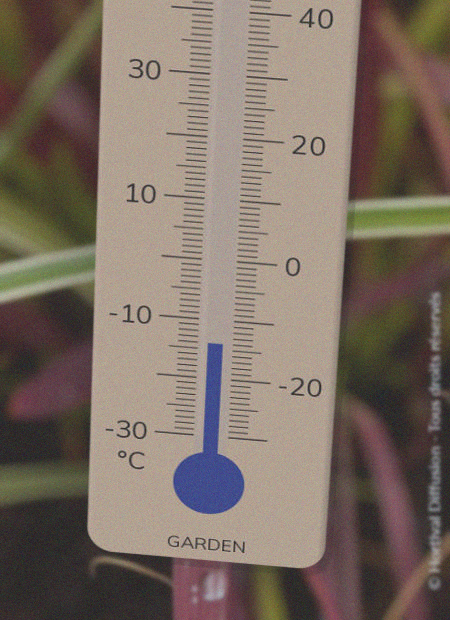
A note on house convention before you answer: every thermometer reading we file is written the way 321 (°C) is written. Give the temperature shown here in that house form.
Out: -14 (°C)
